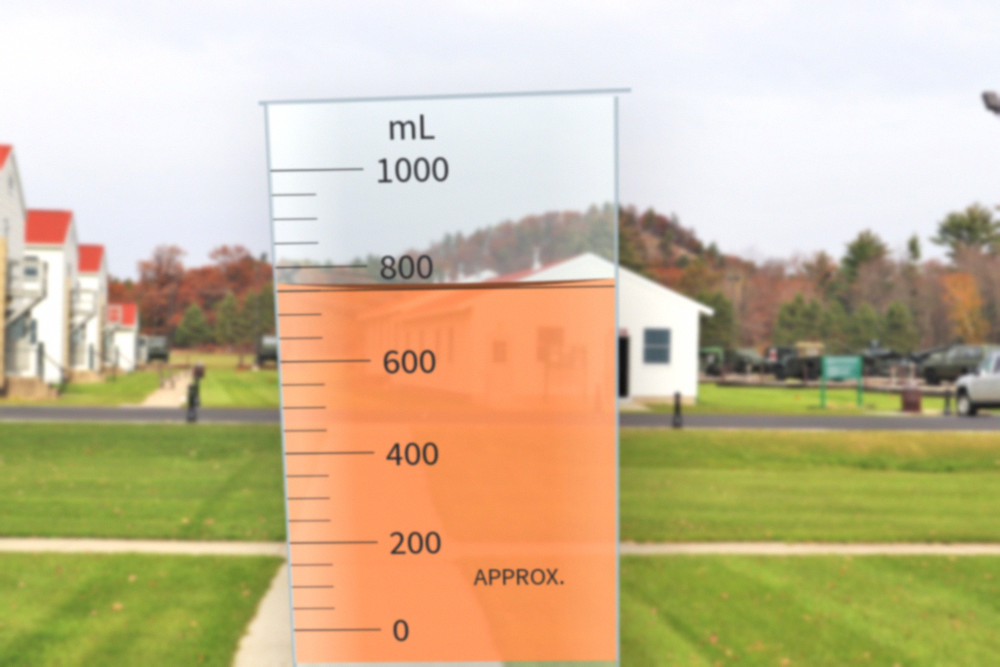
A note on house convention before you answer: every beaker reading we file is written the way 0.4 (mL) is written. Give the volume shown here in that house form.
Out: 750 (mL)
